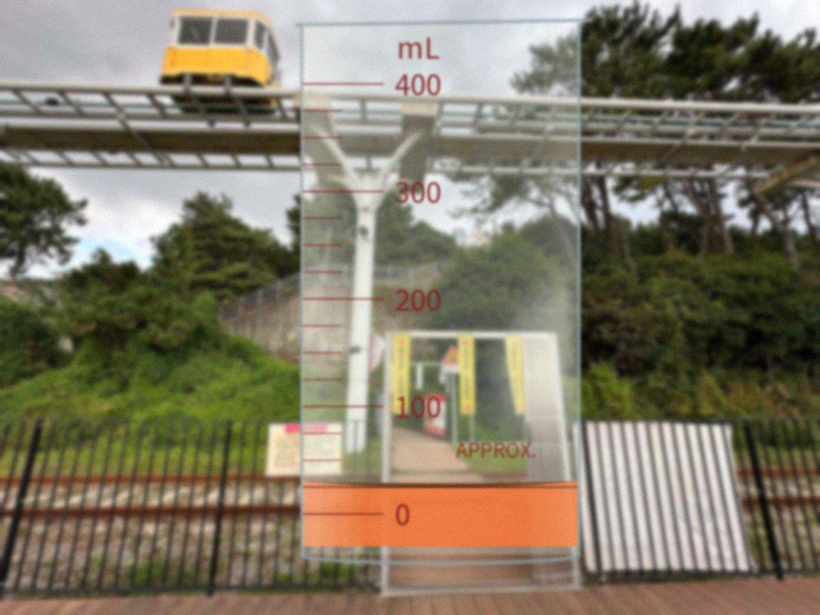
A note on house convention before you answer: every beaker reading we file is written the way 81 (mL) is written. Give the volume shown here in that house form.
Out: 25 (mL)
